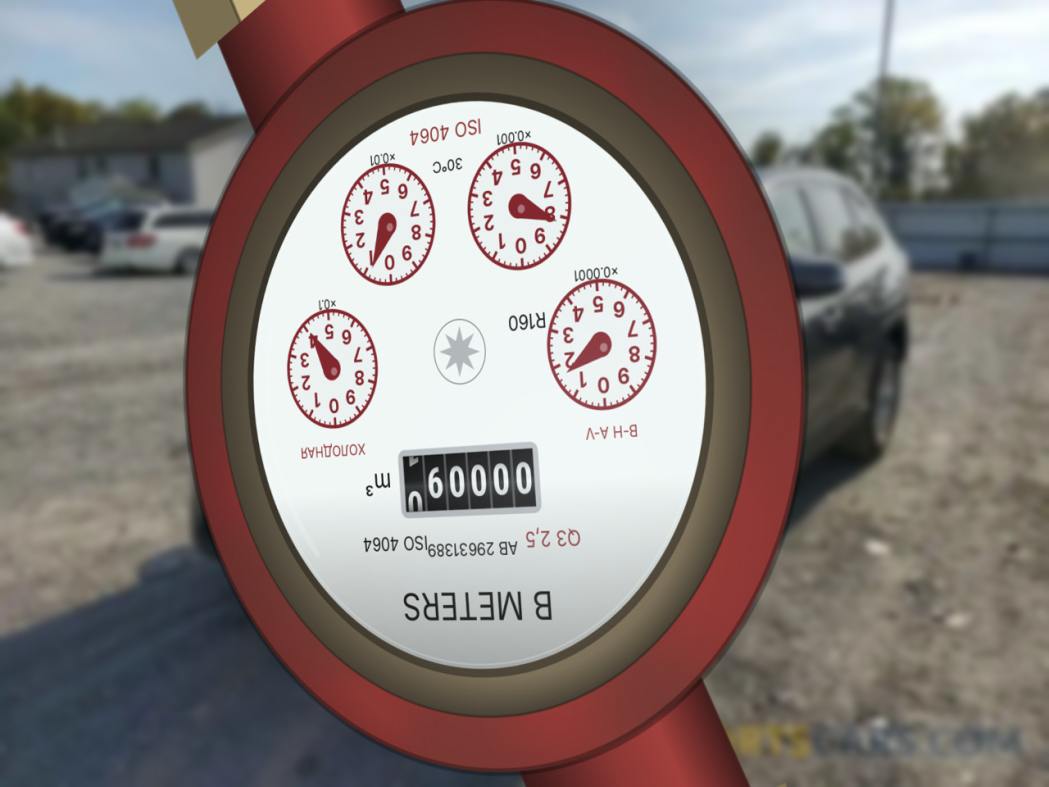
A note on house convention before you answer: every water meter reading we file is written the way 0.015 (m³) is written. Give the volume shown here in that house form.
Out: 90.4081 (m³)
